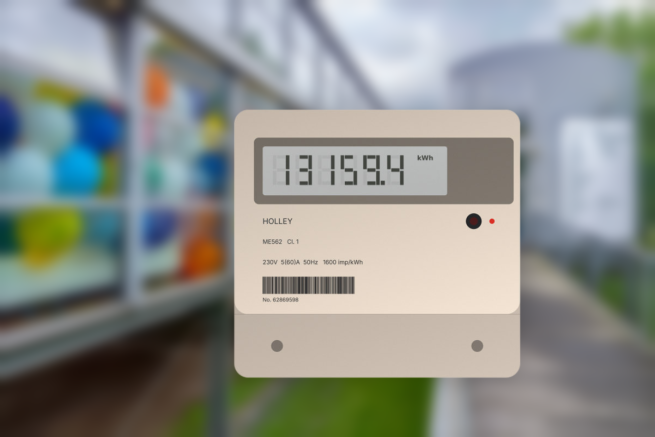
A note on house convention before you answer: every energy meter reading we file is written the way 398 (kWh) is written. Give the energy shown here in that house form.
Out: 13159.4 (kWh)
